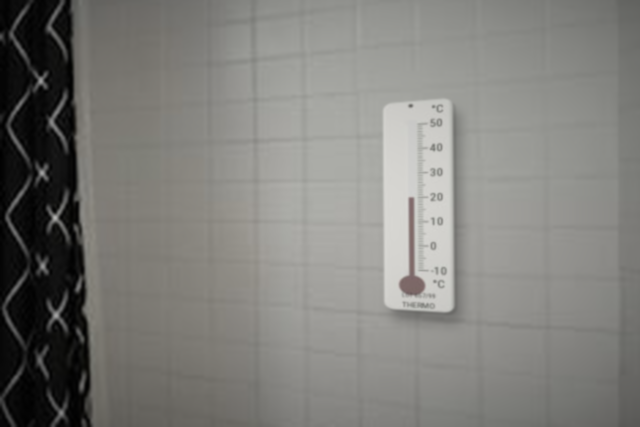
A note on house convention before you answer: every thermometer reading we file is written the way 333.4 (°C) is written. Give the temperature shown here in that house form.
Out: 20 (°C)
